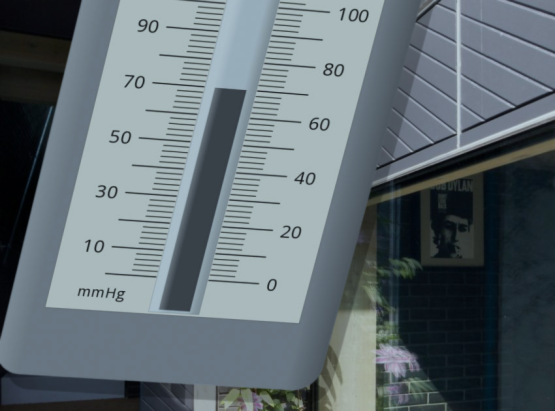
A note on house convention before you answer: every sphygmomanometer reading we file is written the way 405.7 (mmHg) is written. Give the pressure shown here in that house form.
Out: 70 (mmHg)
